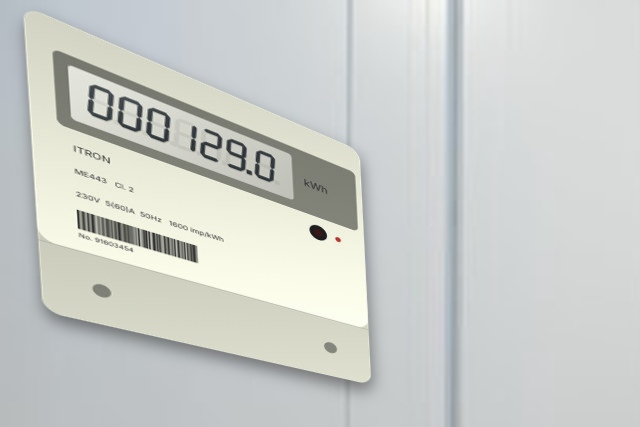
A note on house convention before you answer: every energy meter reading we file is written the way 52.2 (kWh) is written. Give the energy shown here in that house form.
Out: 129.0 (kWh)
